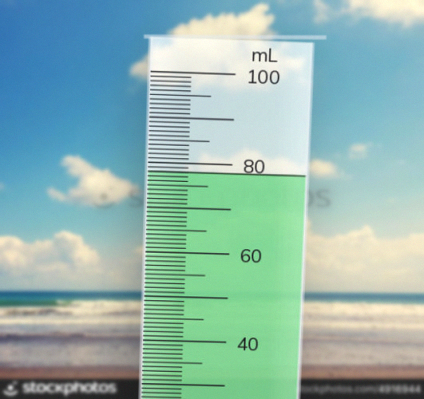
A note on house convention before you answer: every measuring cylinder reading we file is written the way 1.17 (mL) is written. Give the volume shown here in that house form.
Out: 78 (mL)
